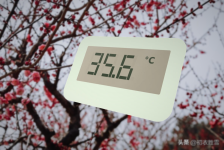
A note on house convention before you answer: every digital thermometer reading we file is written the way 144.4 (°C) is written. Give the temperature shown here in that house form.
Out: 35.6 (°C)
